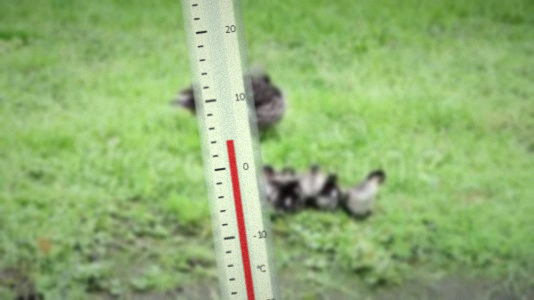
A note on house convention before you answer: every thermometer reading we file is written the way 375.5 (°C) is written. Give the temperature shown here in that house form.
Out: 4 (°C)
